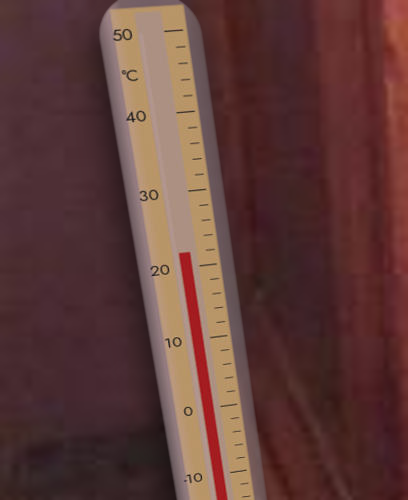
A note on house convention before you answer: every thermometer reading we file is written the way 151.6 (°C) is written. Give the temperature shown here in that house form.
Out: 22 (°C)
